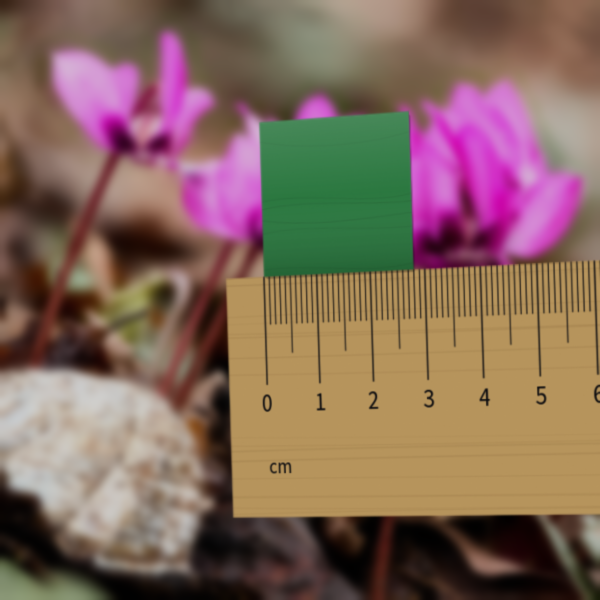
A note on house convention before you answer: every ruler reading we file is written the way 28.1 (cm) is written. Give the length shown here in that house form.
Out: 2.8 (cm)
